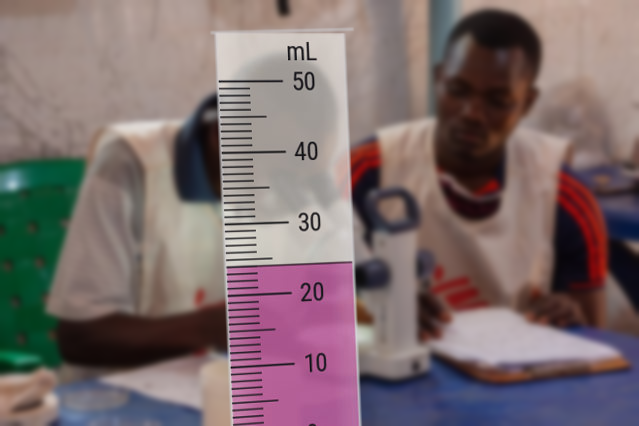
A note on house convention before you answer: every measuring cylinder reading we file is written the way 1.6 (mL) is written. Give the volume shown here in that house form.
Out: 24 (mL)
